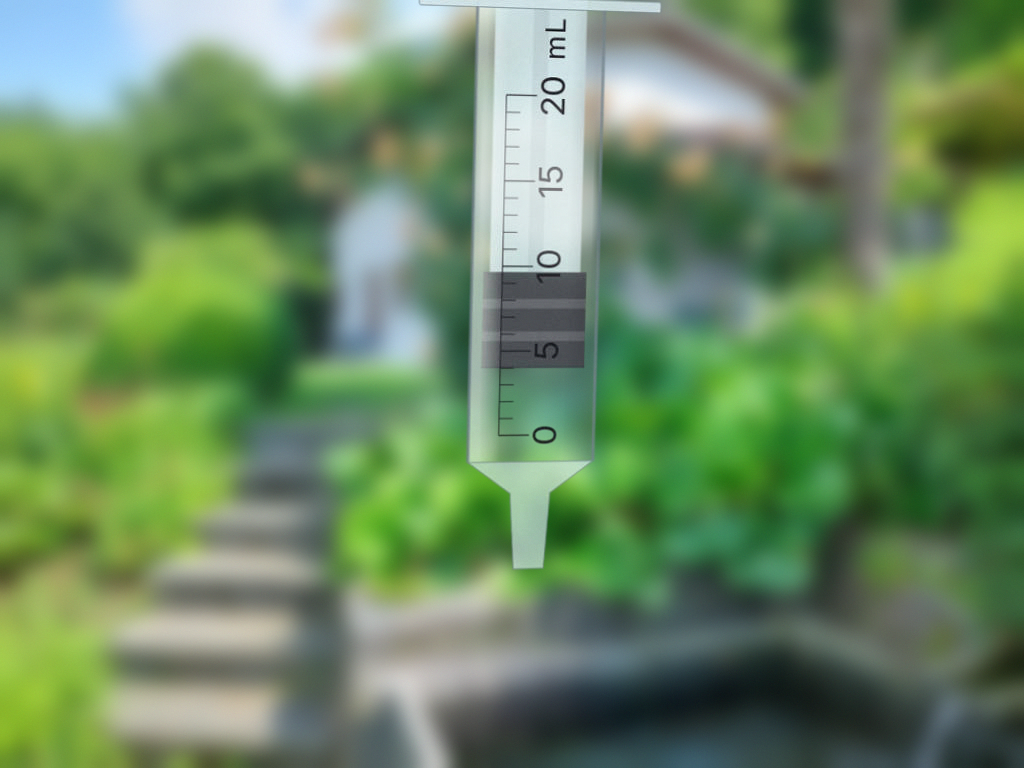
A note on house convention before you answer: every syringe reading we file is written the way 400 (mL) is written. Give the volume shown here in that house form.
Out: 4 (mL)
